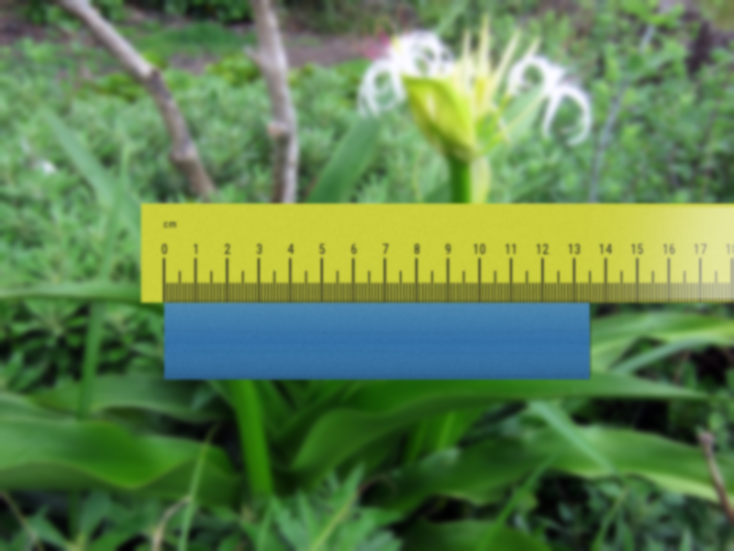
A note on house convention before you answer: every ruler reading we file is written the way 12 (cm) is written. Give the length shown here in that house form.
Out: 13.5 (cm)
